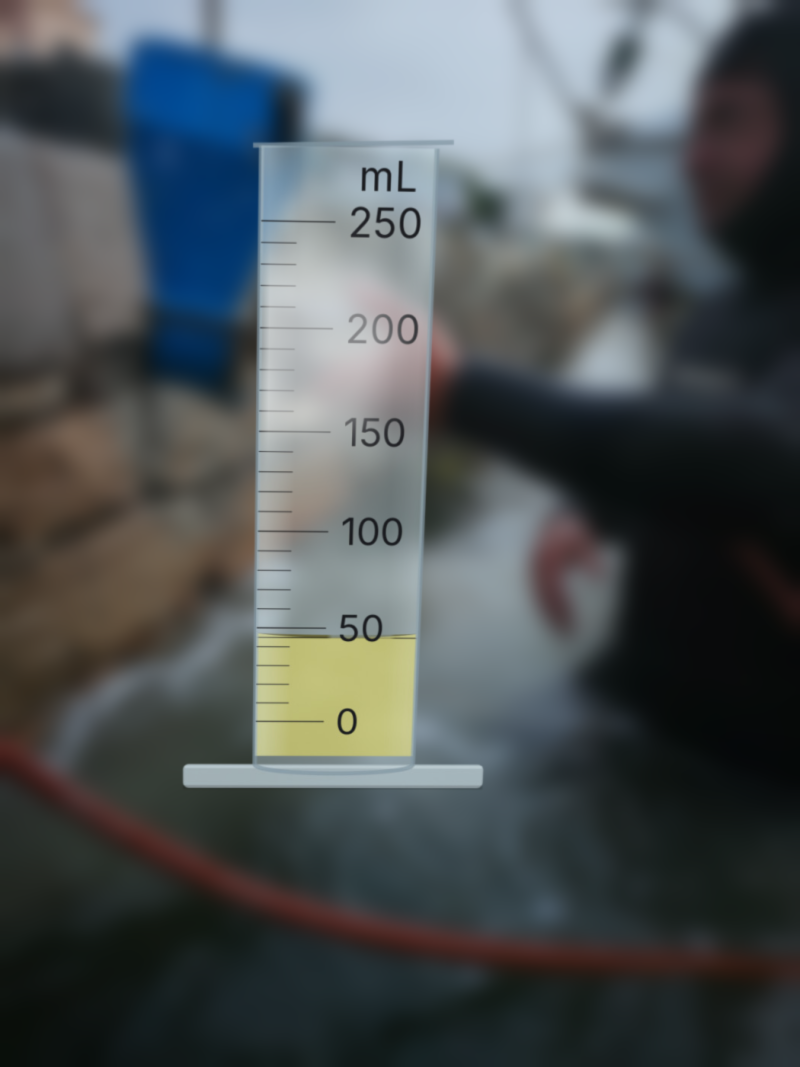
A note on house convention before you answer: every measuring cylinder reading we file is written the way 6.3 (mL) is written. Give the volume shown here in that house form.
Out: 45 (mL)
